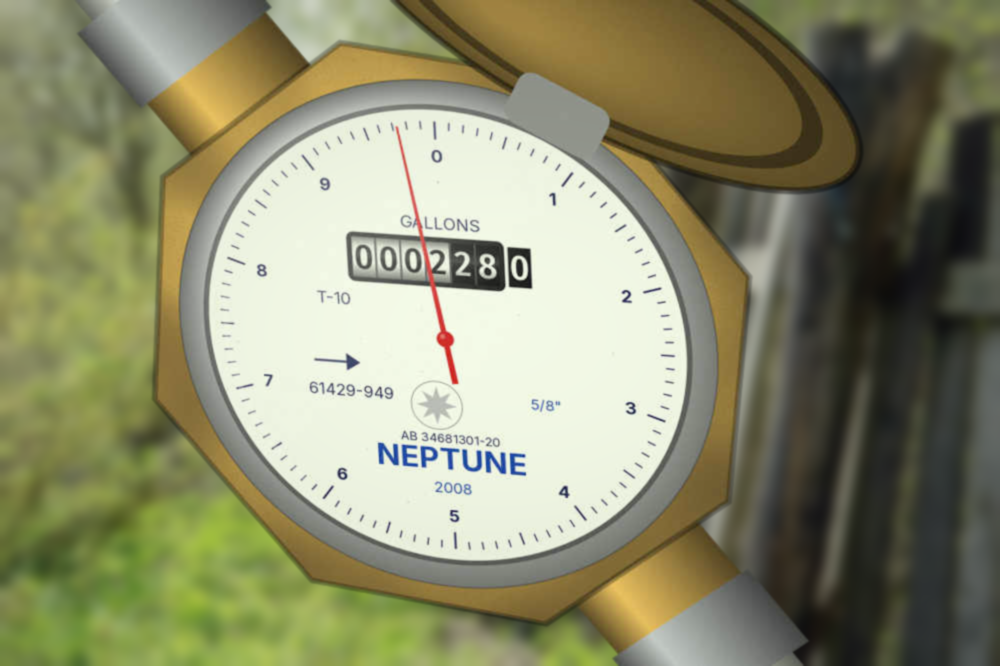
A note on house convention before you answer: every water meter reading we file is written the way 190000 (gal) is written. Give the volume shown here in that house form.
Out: 2279.7 (gal)
